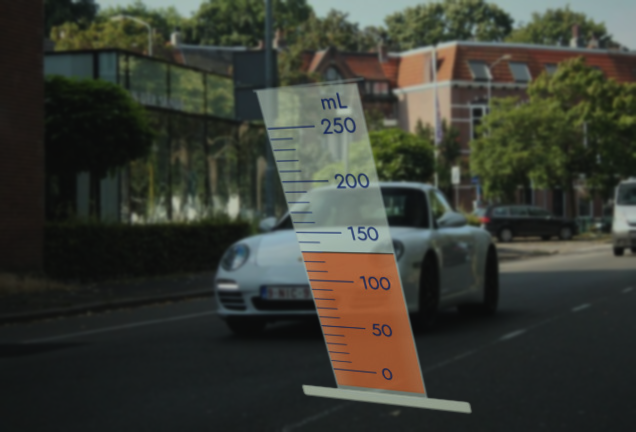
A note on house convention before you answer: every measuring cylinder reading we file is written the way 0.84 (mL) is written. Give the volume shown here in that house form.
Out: 130 (mL)
